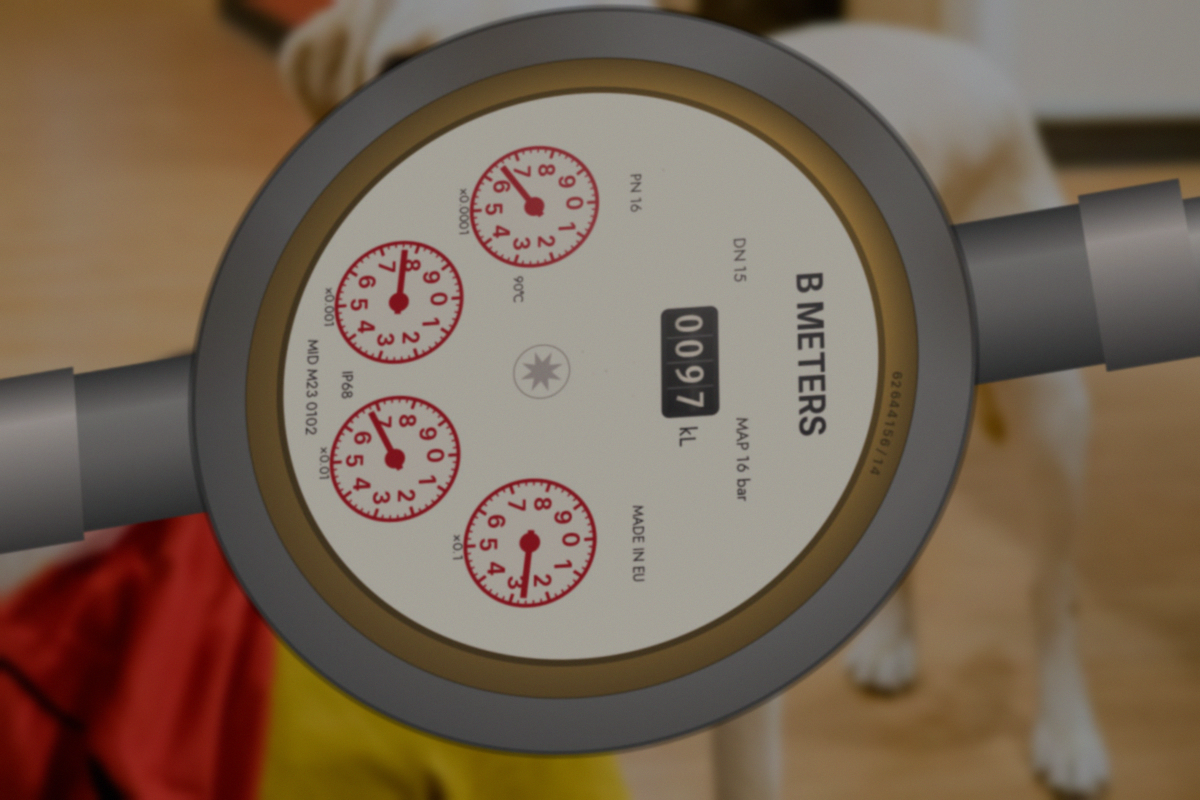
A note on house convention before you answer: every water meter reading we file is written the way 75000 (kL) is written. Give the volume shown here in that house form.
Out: 97.2676 (kL)
